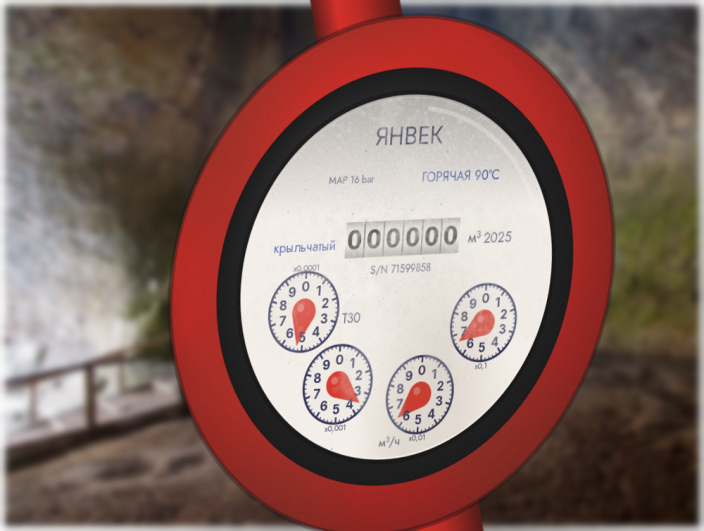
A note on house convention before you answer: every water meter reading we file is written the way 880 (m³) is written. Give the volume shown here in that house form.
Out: 0.6635 (m³)
